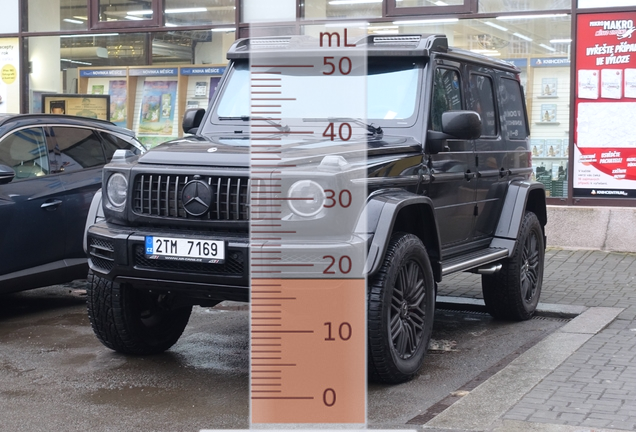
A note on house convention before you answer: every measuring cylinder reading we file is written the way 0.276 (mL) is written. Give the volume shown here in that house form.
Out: 18 (mL)
